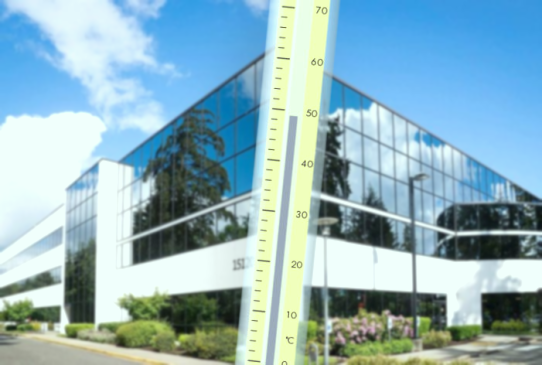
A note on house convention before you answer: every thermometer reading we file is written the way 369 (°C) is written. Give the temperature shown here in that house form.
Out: 49 (°C)
